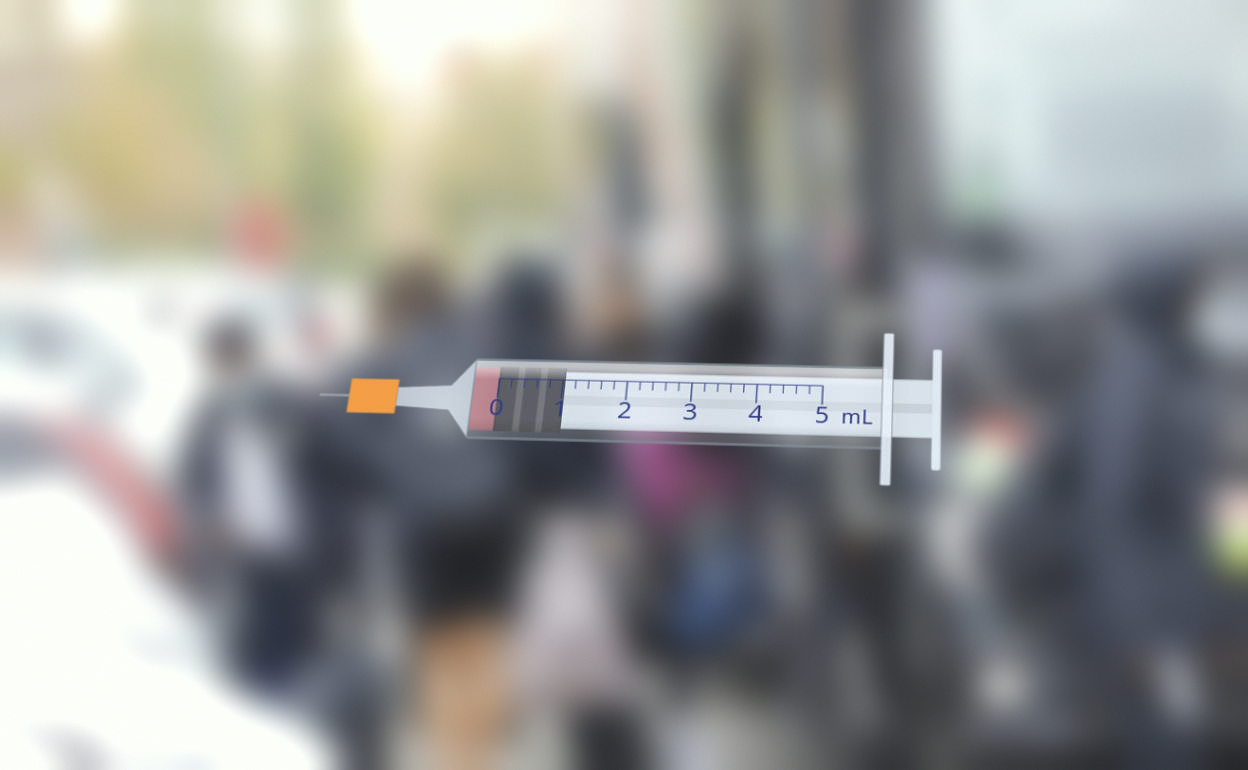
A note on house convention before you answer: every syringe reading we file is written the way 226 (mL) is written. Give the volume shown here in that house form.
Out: 0 (mL)
